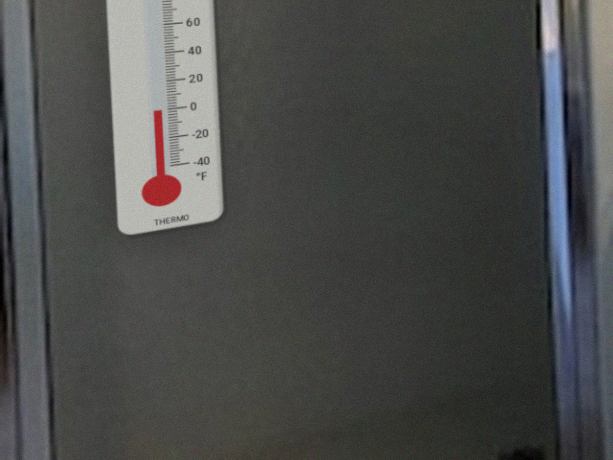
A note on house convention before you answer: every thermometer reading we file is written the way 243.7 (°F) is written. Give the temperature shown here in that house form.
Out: 0 (°F)
